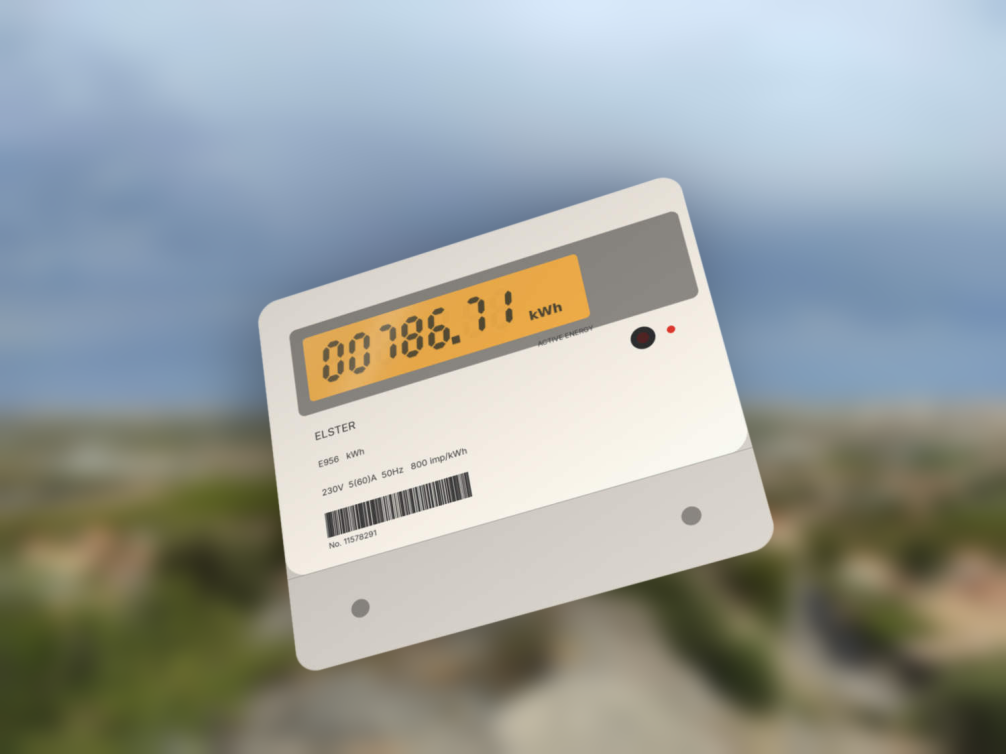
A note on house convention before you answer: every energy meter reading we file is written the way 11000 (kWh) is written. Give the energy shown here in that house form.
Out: 786.71 (kWh)
